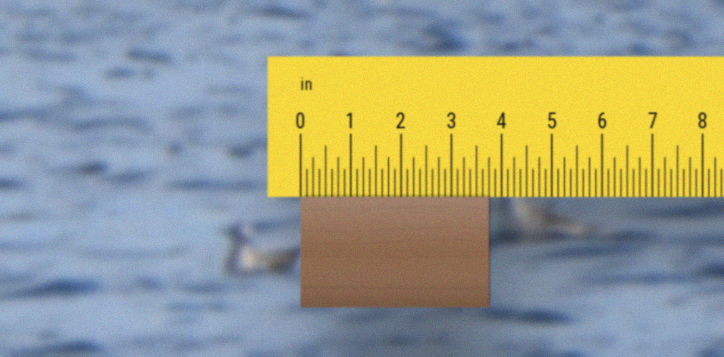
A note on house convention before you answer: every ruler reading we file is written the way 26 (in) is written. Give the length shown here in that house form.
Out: 3.75 (in)
